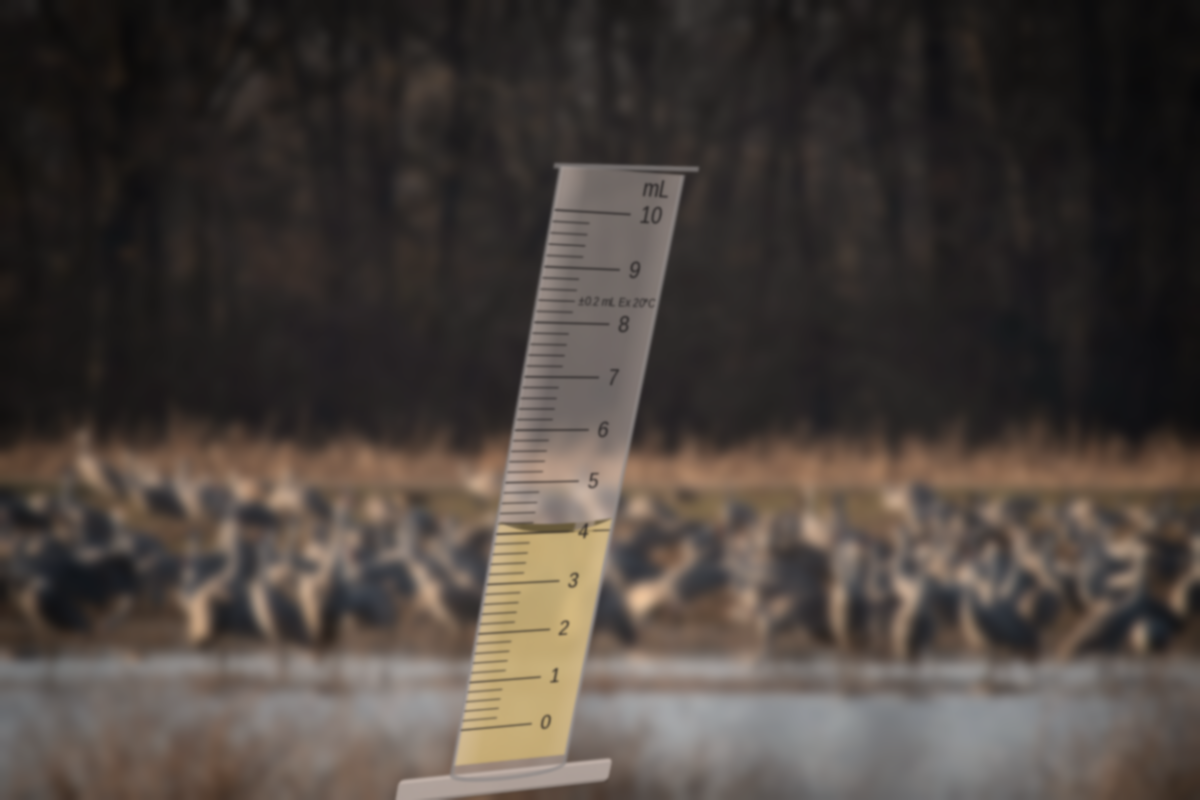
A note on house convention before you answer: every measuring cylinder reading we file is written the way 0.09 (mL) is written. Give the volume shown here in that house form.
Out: 4 (mL)
